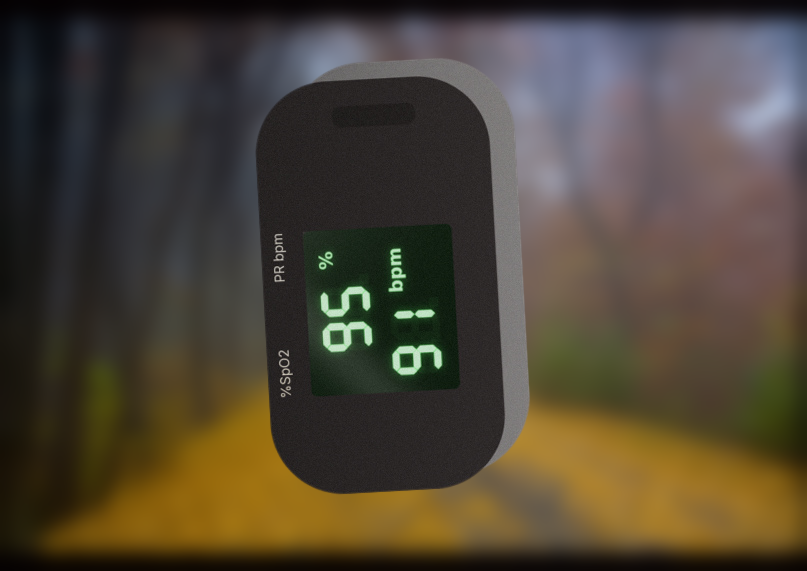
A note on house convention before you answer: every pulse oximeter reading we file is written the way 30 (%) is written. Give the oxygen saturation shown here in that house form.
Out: 95 (%)
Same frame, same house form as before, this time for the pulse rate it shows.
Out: 91 (bpm)
